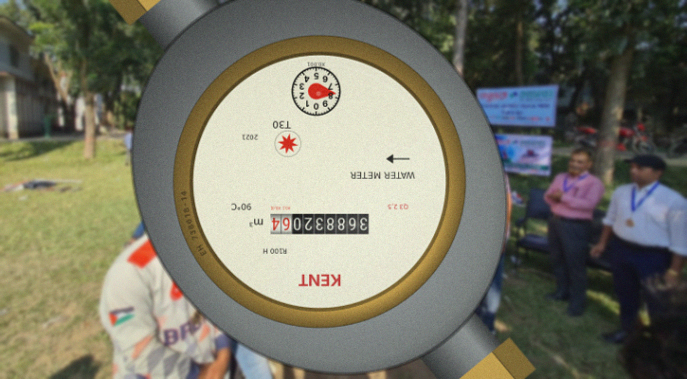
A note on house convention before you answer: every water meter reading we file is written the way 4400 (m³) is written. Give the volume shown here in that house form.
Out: 3688320.647 (m³)
